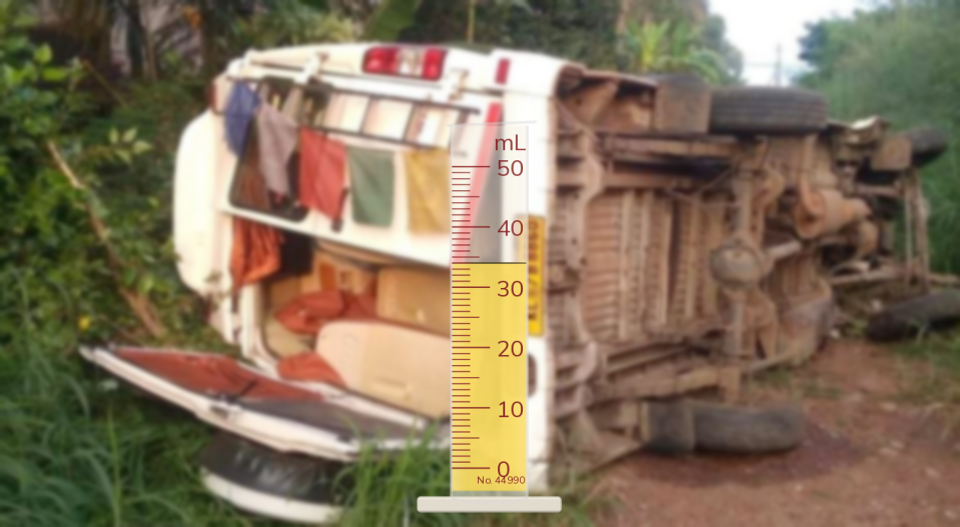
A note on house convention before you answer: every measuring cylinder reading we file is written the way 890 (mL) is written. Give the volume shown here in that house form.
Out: 34 (mL)
